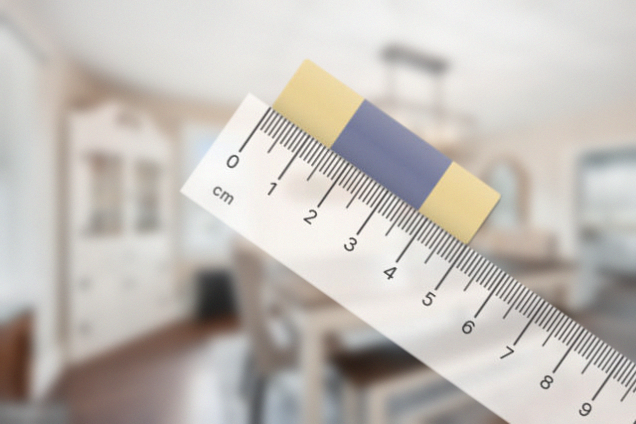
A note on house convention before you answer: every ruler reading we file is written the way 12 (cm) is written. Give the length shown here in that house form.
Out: 5 (cm)
